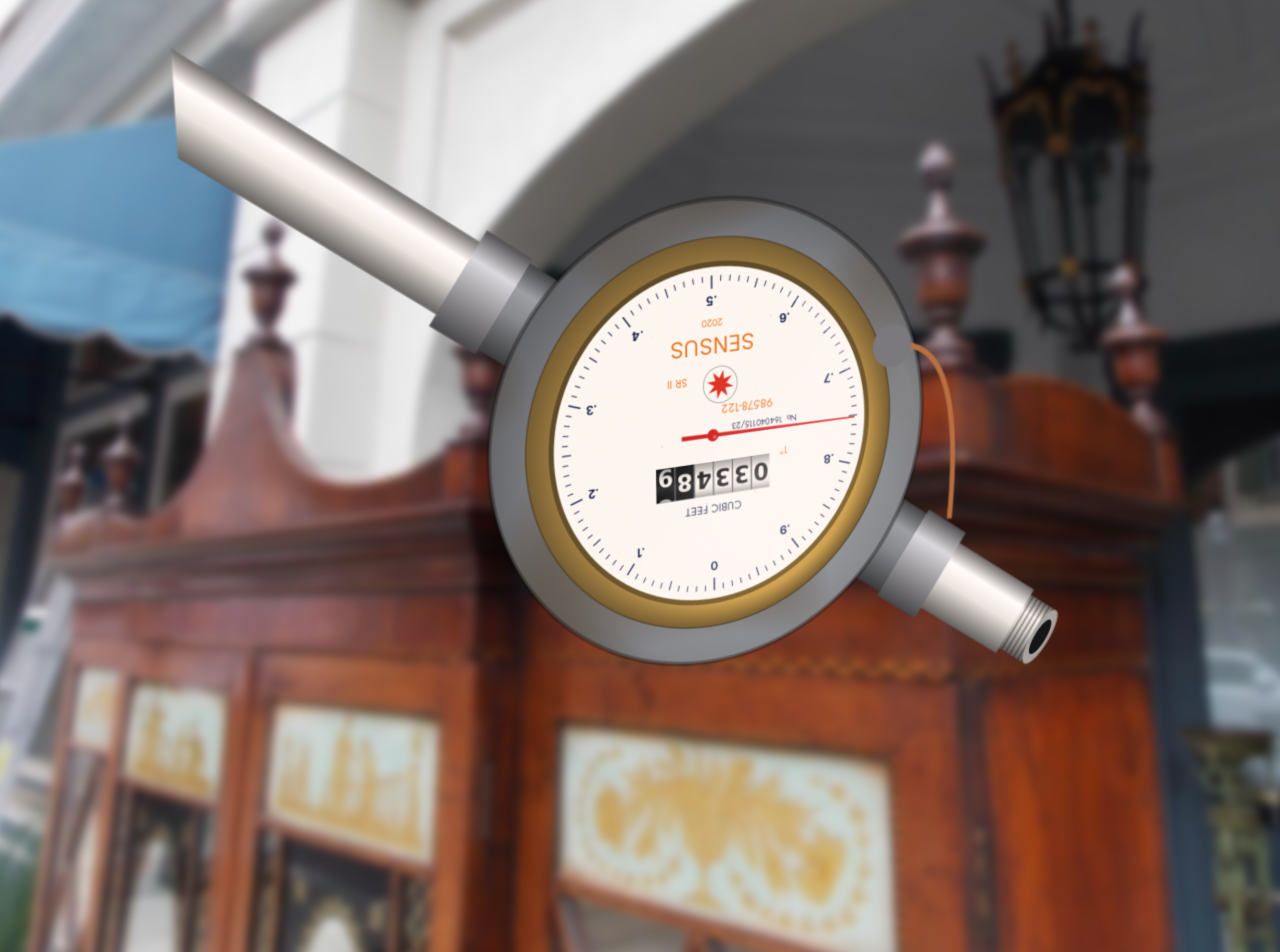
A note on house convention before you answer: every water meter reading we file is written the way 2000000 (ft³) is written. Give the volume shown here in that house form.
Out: 33488.75 (ft³)
